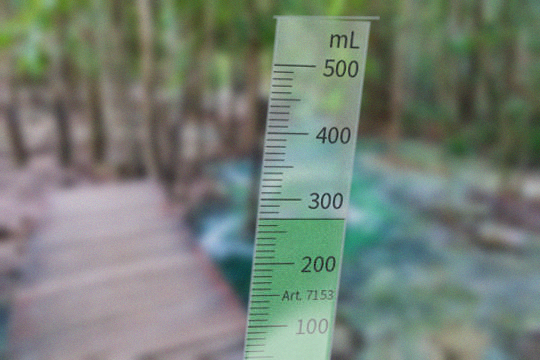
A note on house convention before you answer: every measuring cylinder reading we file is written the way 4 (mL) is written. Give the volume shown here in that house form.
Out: 270 (mL)
